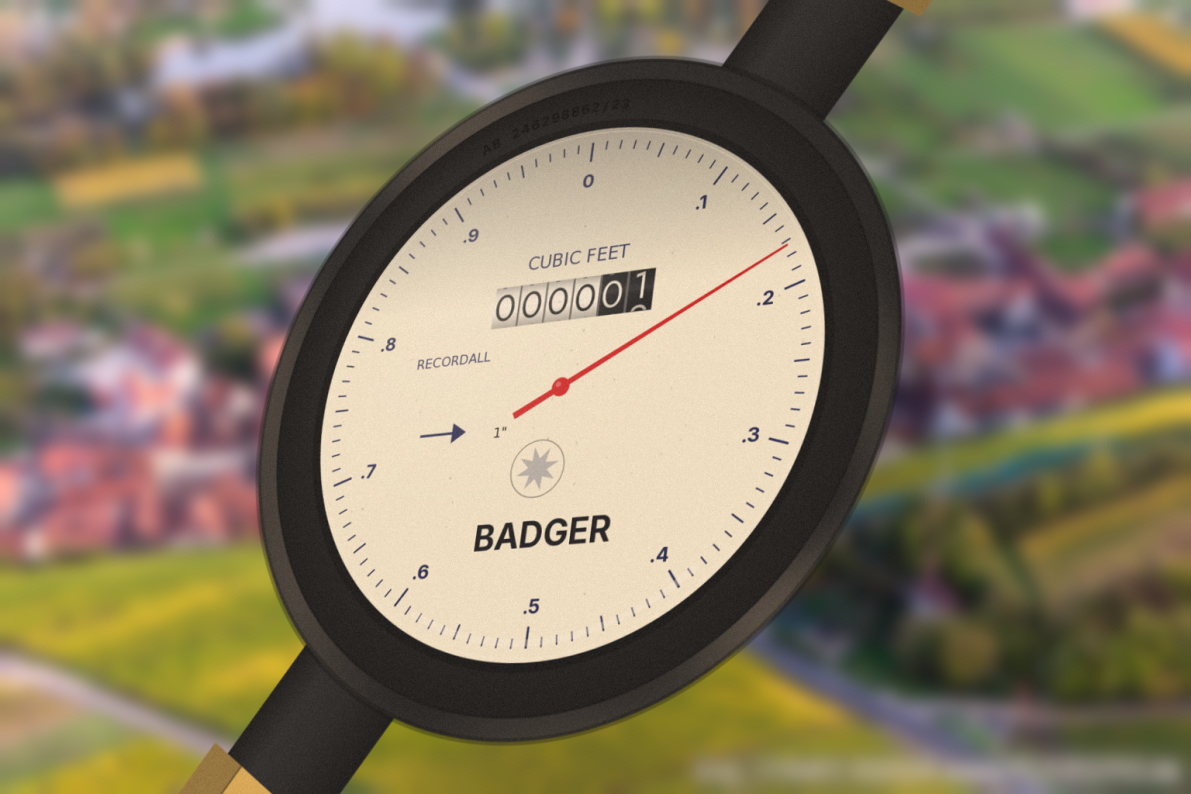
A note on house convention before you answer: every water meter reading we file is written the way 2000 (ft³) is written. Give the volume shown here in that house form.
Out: 1.17 (ft³)
